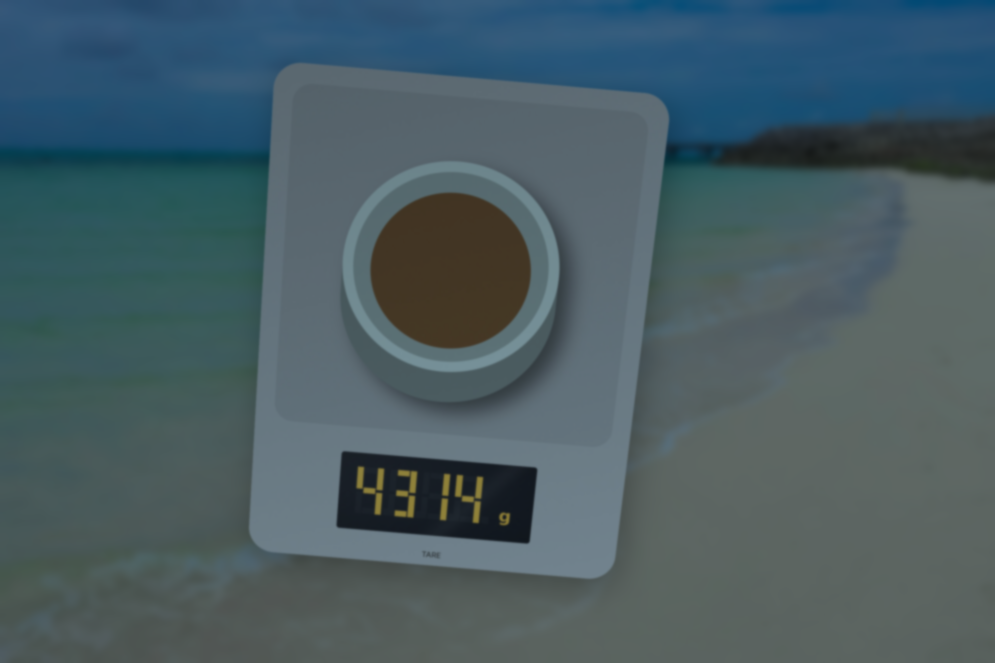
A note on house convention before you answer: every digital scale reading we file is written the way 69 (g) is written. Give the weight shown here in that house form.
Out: 4314 (g)
